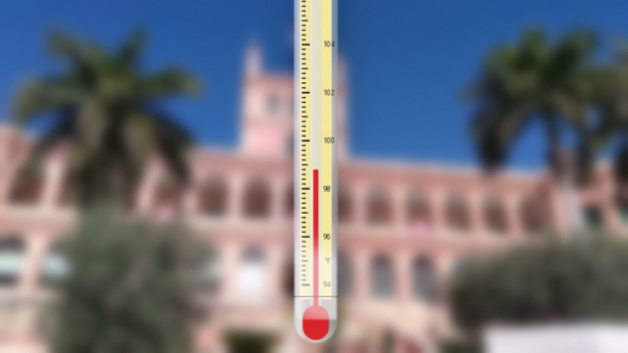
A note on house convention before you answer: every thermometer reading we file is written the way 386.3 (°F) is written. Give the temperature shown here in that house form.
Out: 98.8 (°F)
